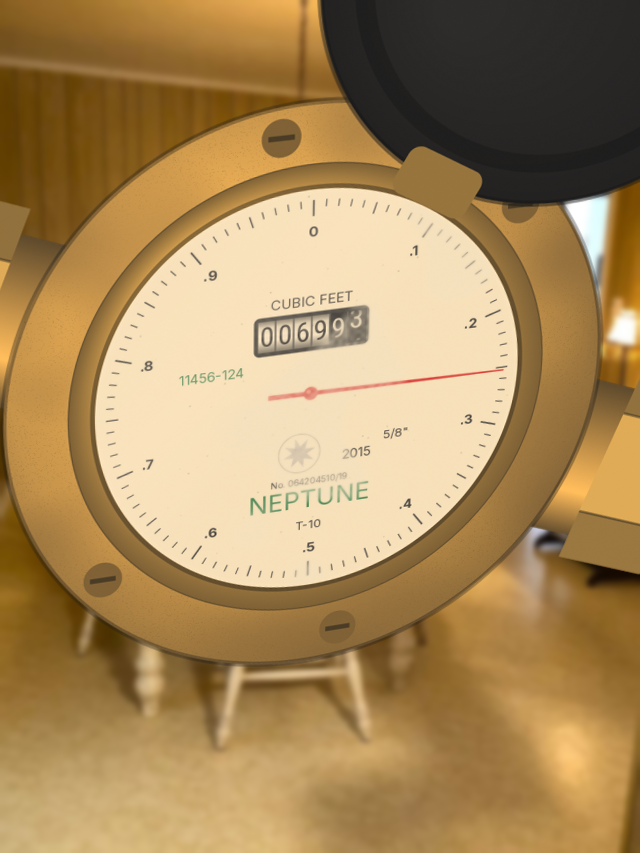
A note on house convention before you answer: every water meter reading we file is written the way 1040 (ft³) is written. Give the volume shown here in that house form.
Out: 6993.25 (ft³)
